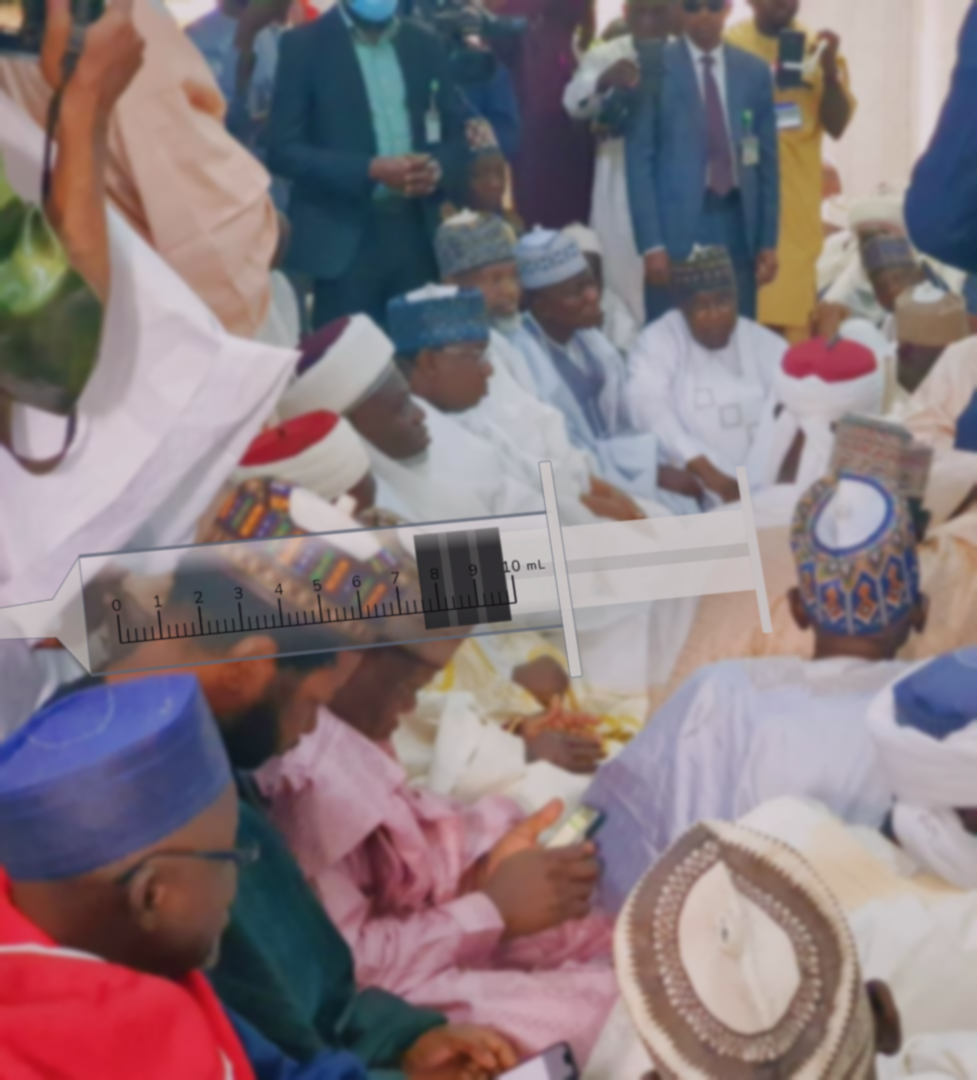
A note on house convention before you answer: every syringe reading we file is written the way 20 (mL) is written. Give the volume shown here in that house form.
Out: 7.6 (mL)
